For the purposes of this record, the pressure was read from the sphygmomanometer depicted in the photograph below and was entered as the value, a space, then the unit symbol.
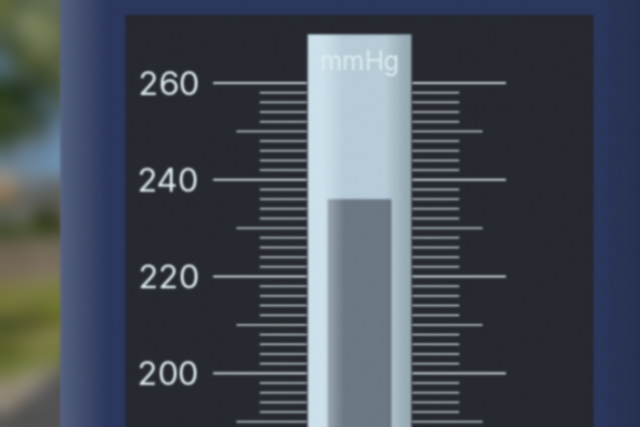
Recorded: 236 mmHg
